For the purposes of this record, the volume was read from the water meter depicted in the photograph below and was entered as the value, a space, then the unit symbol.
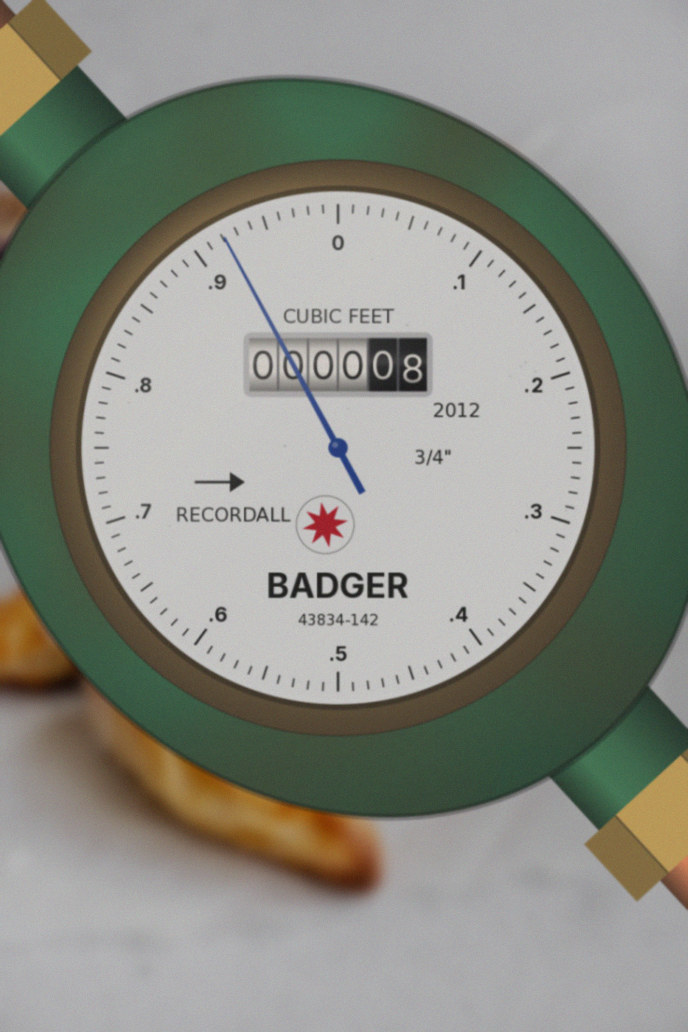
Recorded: 7.92 ft³
